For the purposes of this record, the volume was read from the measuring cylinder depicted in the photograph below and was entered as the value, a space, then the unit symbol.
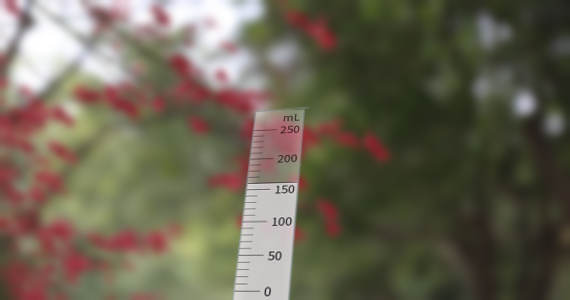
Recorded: 160 mL
